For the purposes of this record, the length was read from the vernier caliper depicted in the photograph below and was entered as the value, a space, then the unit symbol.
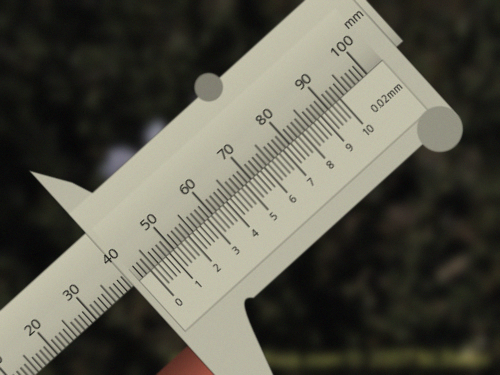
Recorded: 44.0 mm
